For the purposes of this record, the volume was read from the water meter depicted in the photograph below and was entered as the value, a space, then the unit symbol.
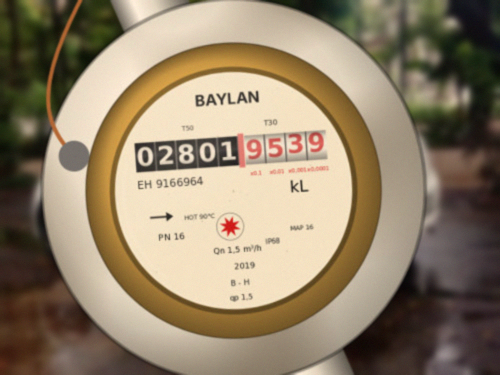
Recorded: 2801.9539 kL
